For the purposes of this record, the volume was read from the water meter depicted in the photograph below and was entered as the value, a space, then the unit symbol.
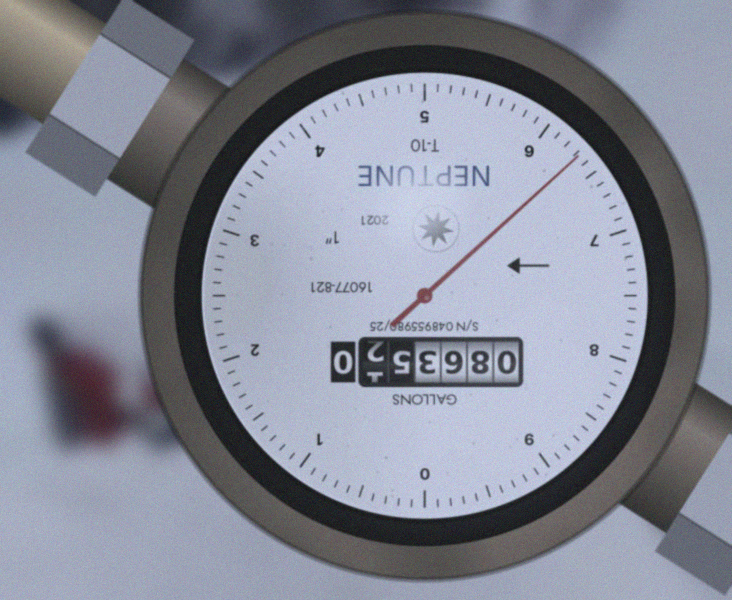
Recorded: 863516.3 gal
